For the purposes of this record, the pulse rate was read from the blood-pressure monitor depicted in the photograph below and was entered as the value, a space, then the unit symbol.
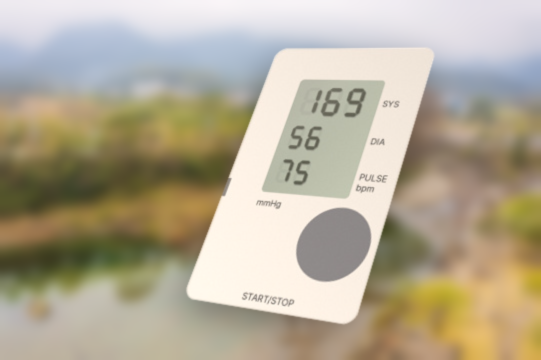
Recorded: 75 bpm
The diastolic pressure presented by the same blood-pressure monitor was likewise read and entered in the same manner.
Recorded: 56 mmHg
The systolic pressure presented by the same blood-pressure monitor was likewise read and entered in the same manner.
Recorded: 169 mmHg
